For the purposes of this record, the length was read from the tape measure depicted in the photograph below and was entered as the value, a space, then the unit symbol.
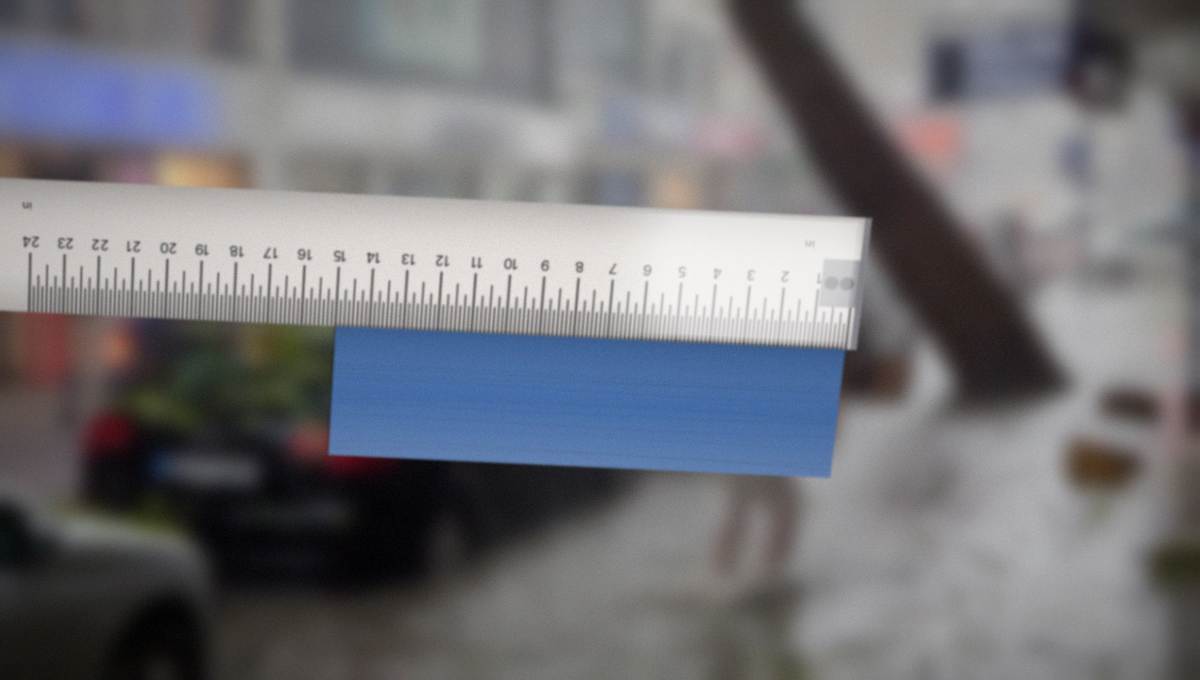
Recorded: 15 in
